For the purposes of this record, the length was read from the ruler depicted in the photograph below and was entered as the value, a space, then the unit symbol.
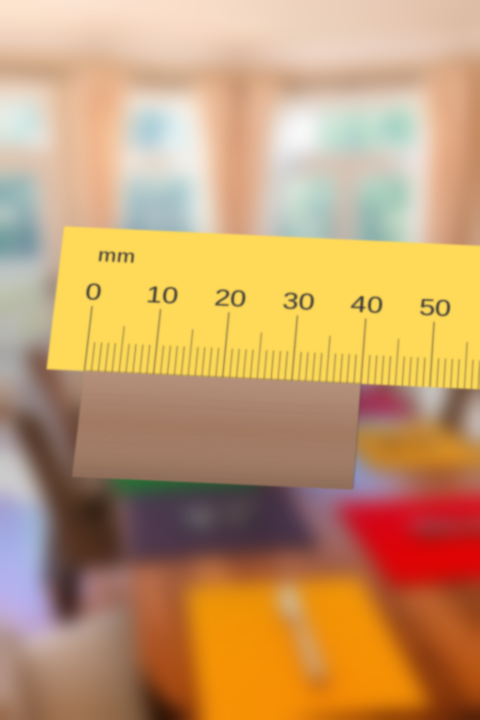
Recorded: 40 mm
